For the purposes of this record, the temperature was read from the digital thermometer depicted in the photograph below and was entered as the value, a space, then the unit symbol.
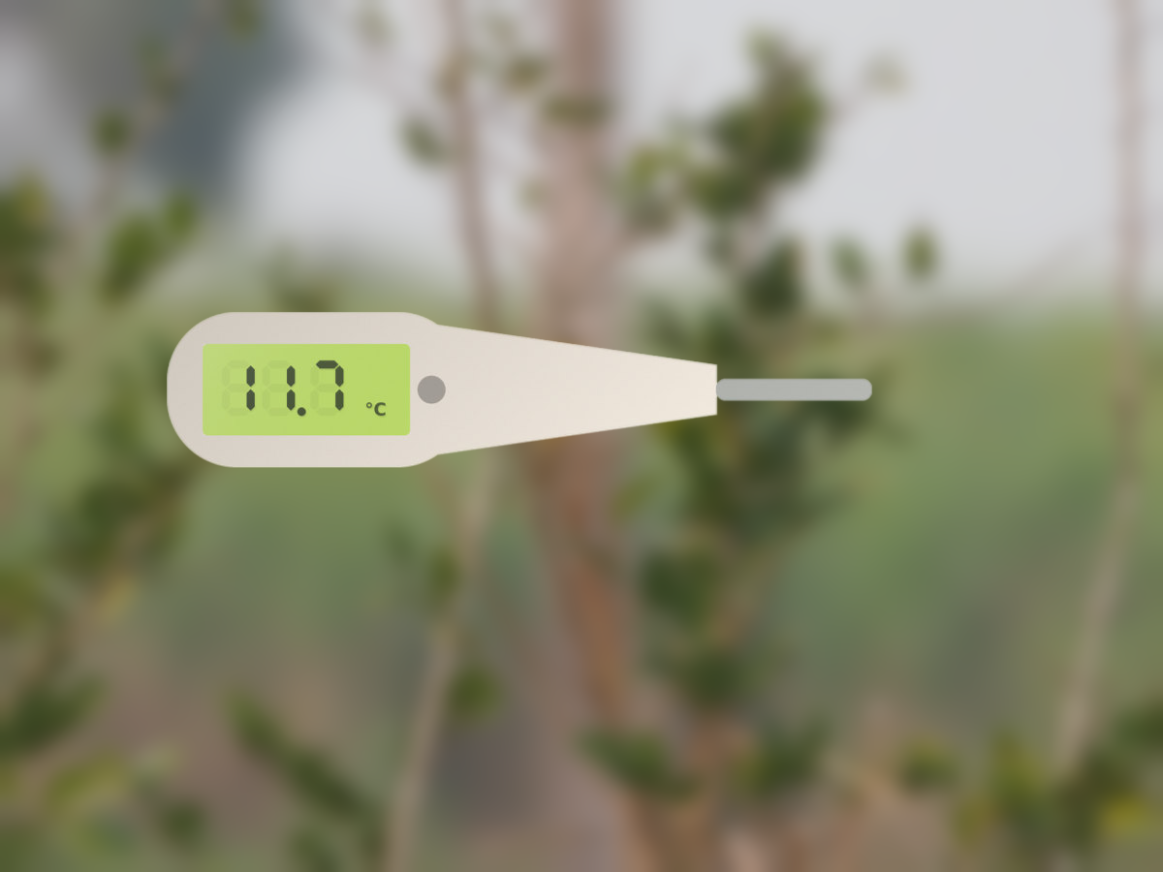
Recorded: 11.7 °C
